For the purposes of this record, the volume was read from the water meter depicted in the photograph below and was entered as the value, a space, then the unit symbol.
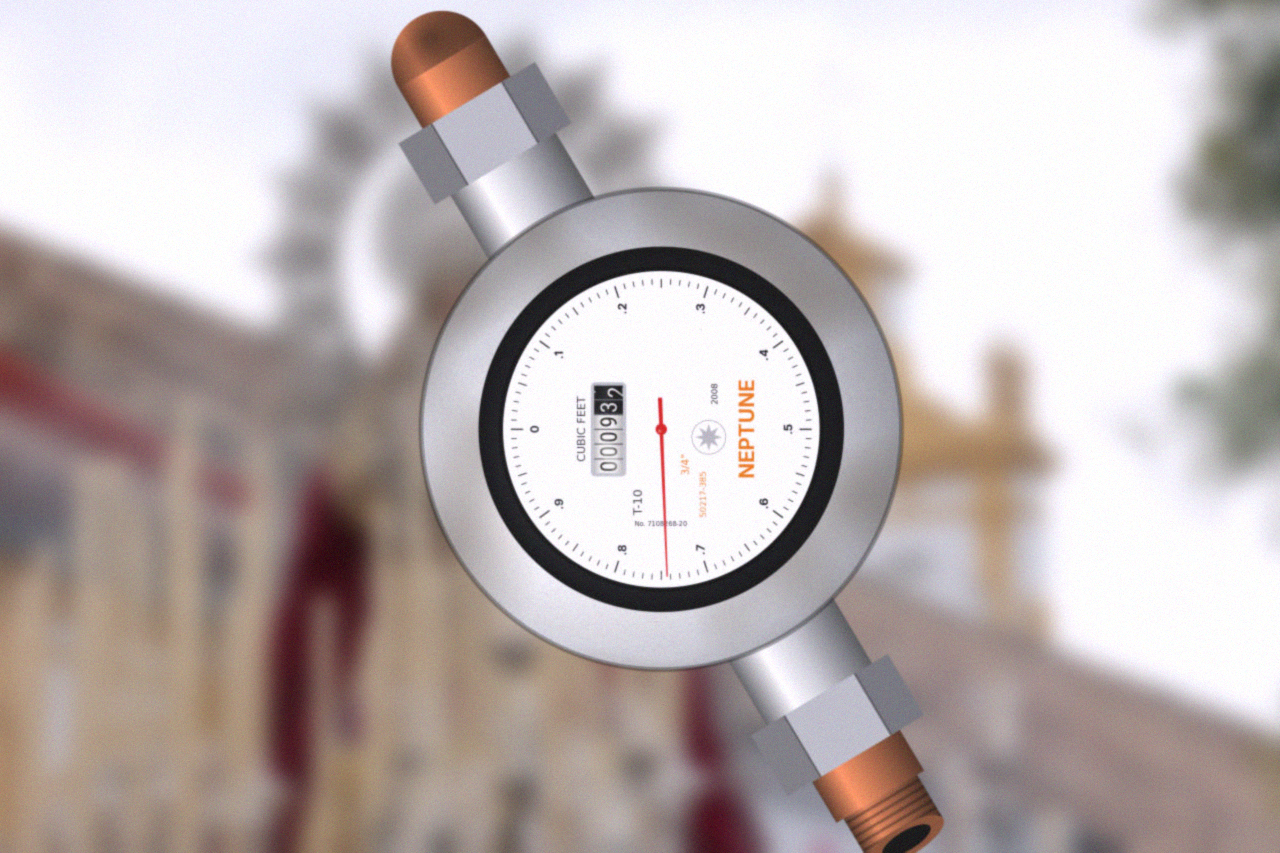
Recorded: 931.74 ft³
